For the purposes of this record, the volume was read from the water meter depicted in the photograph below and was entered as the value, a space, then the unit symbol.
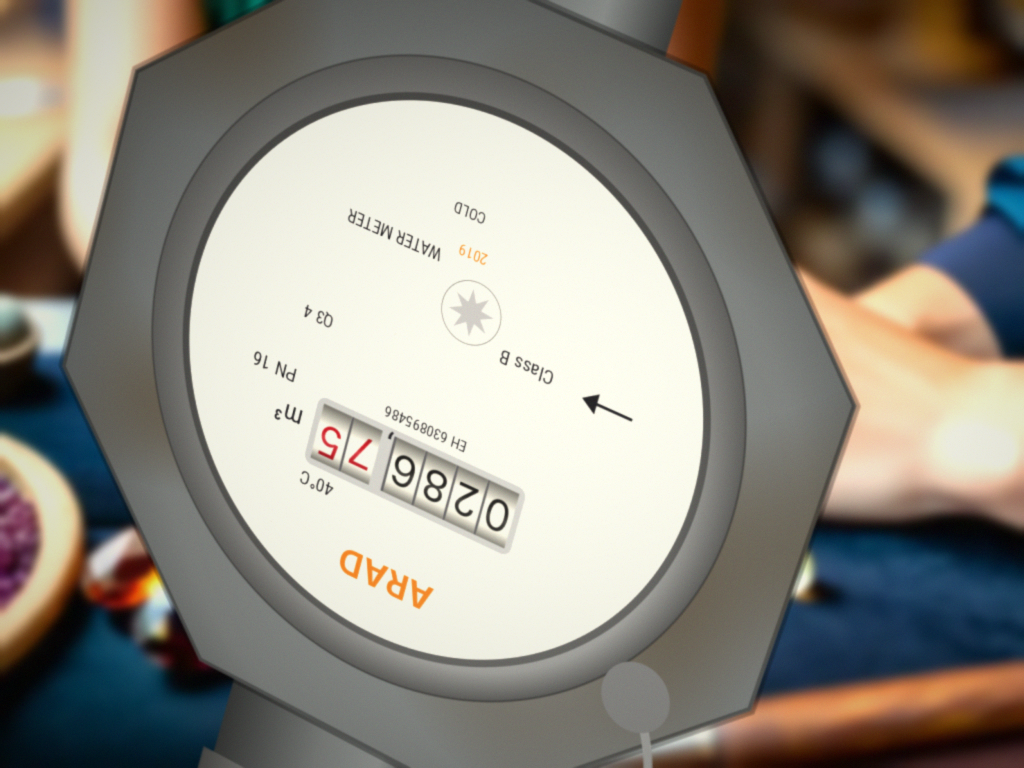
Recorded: 286.75 m³
